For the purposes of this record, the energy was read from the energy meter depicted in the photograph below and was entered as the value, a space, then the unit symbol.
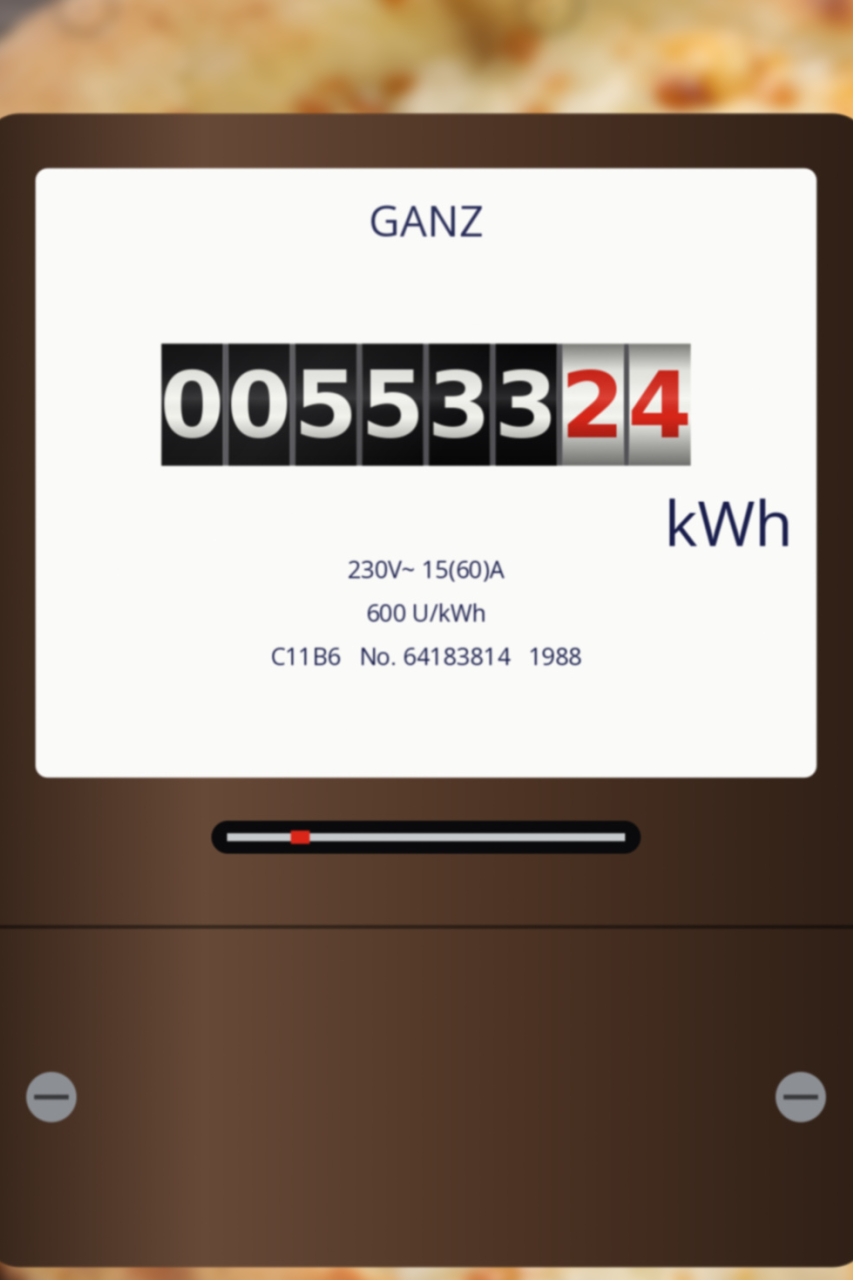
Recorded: 5533.24 kWh
